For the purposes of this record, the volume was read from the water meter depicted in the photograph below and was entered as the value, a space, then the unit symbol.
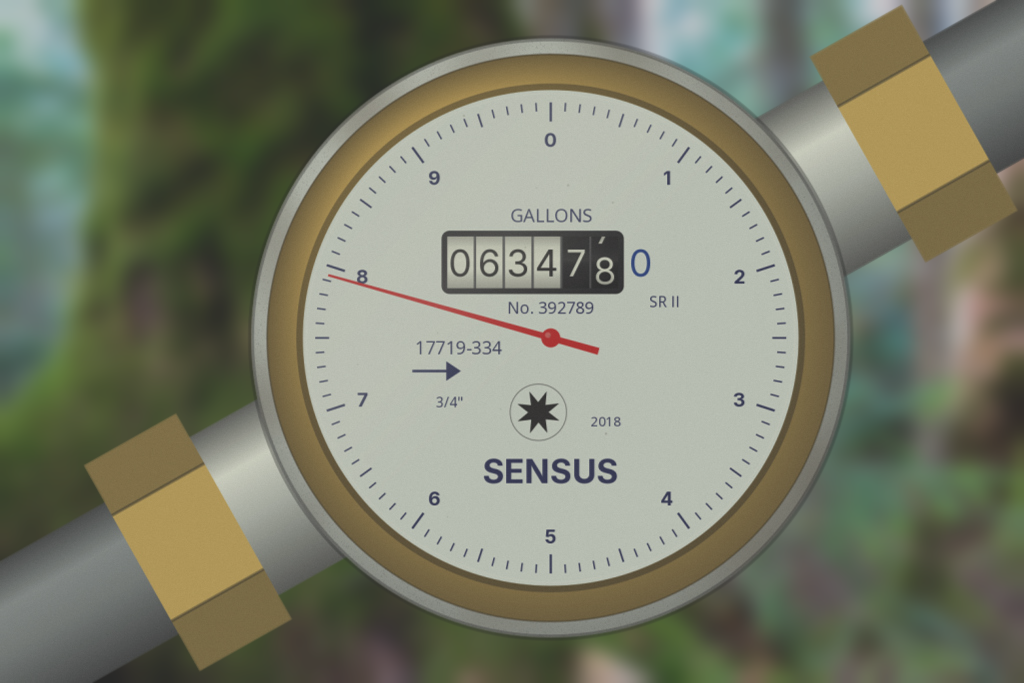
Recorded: 634777.9 gal
